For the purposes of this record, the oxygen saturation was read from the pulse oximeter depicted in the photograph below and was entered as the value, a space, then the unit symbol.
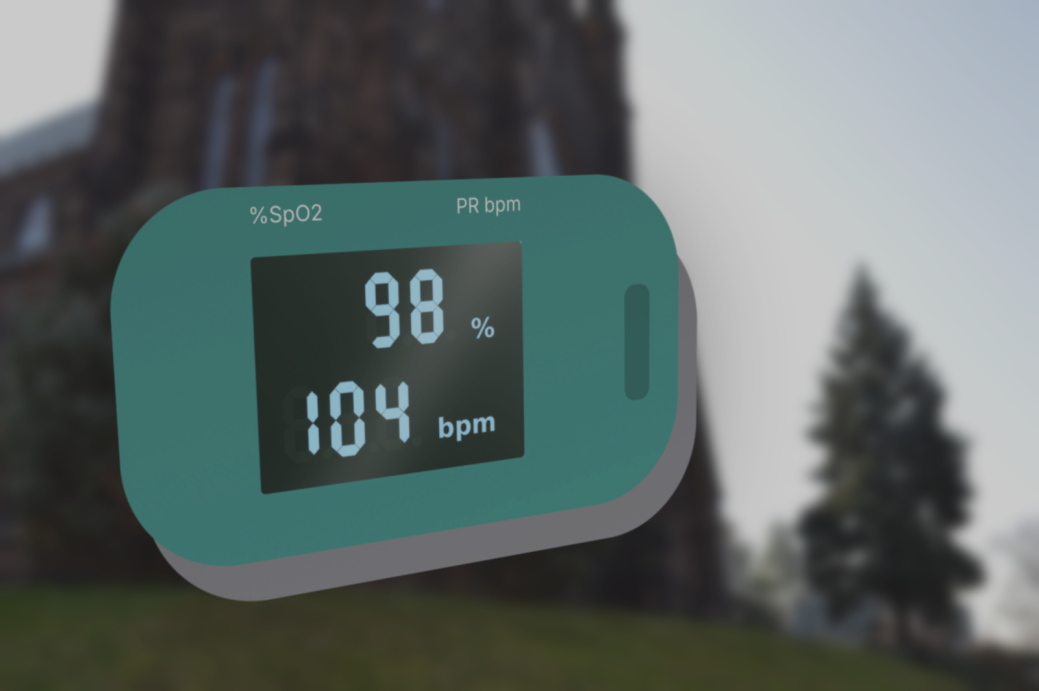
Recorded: 98 %
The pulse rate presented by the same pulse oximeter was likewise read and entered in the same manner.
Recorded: 104 bpm
